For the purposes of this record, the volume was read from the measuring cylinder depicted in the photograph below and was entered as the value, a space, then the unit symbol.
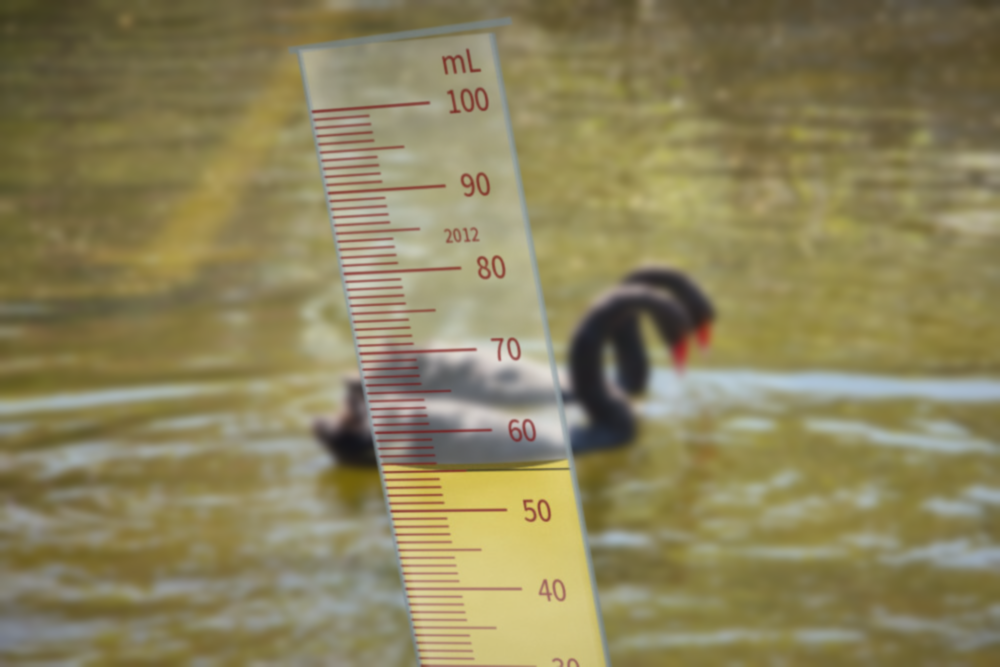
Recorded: 55 mL
